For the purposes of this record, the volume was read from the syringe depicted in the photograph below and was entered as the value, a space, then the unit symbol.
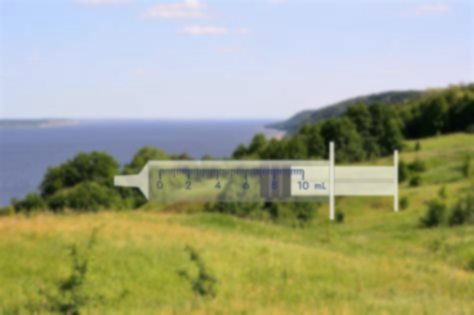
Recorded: 7 mL
